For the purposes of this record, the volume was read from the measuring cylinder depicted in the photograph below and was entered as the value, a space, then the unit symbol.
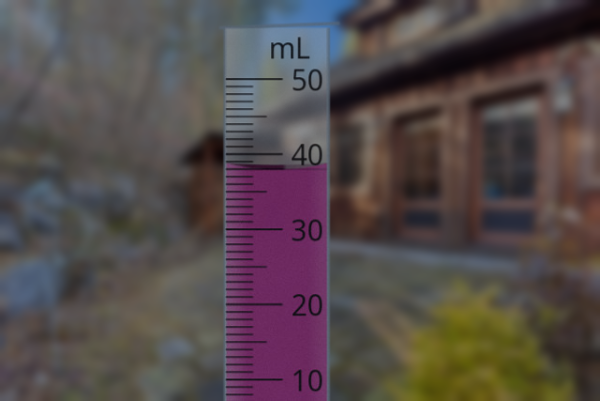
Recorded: 38 mL
